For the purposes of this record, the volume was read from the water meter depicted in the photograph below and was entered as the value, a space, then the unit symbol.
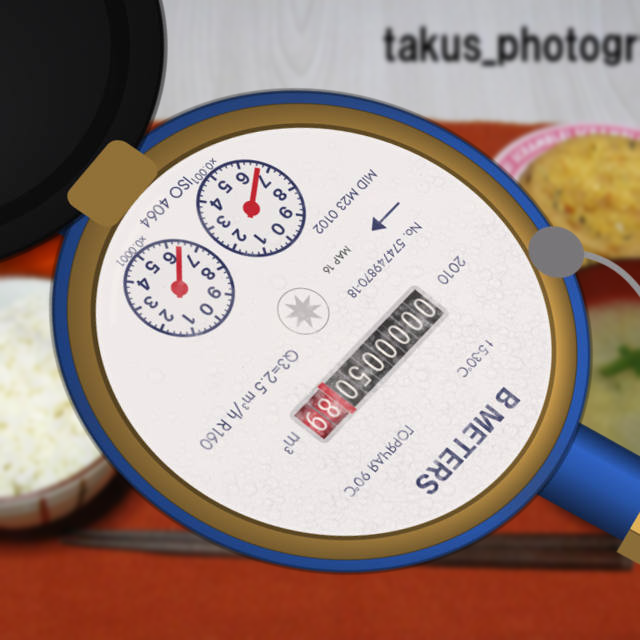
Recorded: 50.8966 m³
